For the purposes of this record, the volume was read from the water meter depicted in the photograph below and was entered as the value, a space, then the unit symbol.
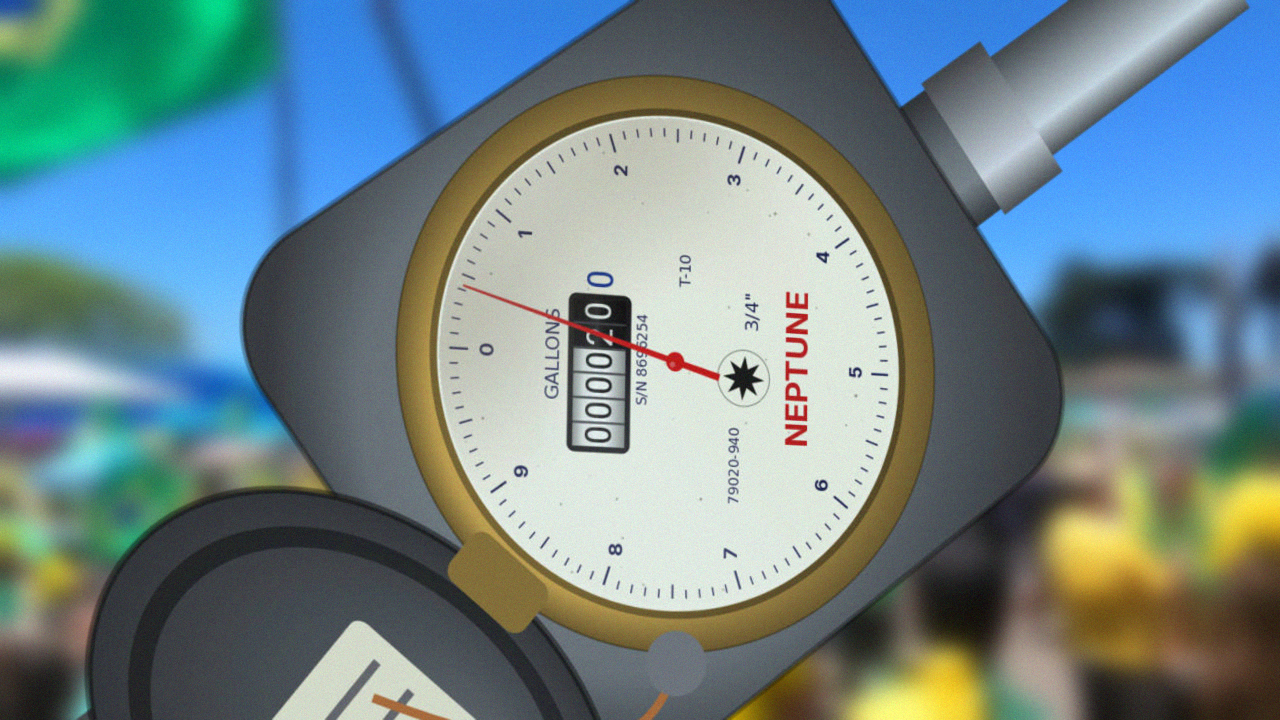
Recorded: 200.4 gal
